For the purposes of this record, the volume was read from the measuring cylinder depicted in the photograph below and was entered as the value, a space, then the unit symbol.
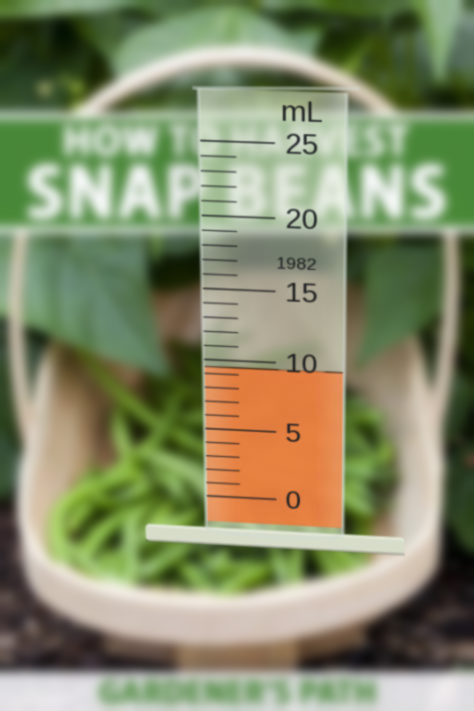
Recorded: 9.5 mL
